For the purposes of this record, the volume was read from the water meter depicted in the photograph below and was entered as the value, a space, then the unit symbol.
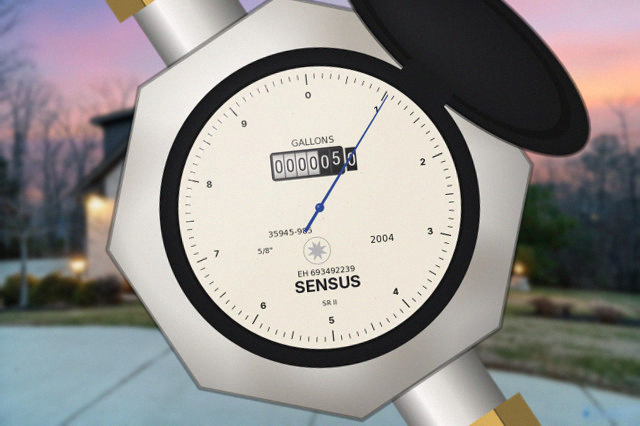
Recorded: 51.0 gal
